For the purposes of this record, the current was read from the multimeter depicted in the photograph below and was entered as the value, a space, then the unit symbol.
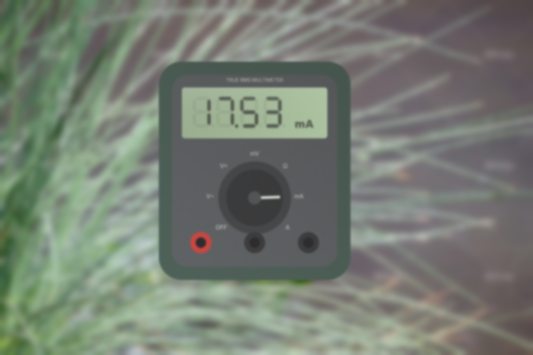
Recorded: 17.53 mA
